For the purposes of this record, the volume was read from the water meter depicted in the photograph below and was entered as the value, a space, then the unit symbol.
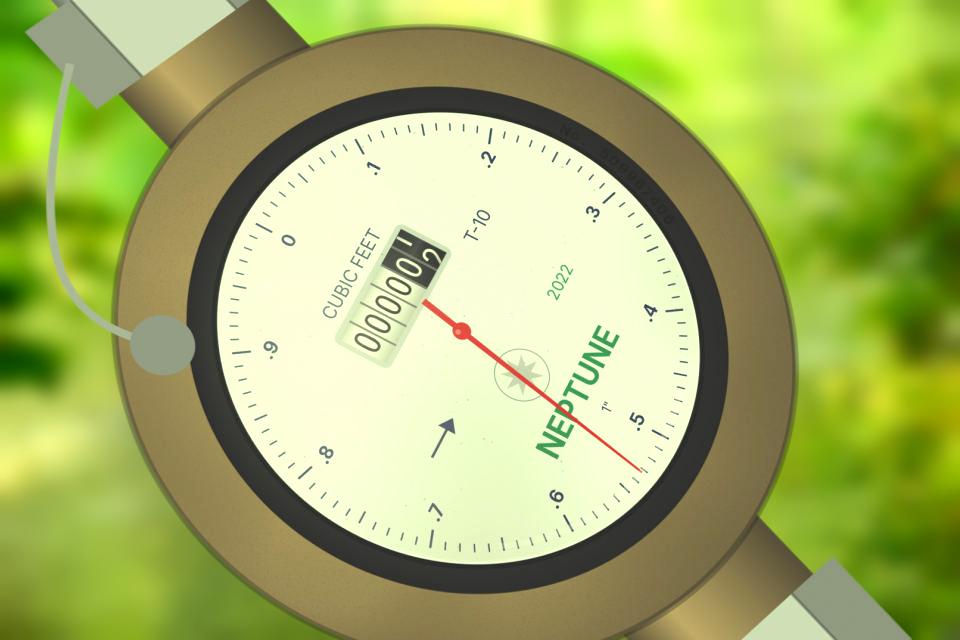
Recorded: 1.53 ft³
